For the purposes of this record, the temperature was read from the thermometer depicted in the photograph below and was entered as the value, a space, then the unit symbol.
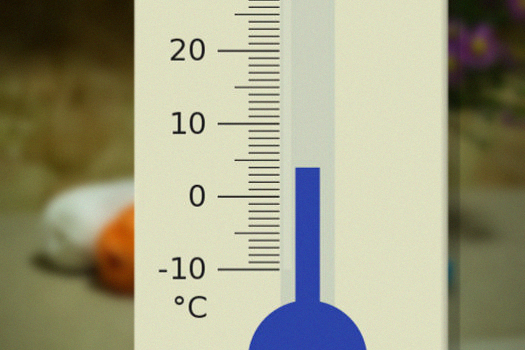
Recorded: 4 °C
